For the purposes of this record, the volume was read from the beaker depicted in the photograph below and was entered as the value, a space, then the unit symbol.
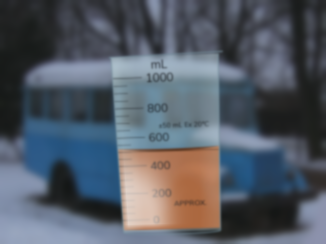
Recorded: 500 mL
